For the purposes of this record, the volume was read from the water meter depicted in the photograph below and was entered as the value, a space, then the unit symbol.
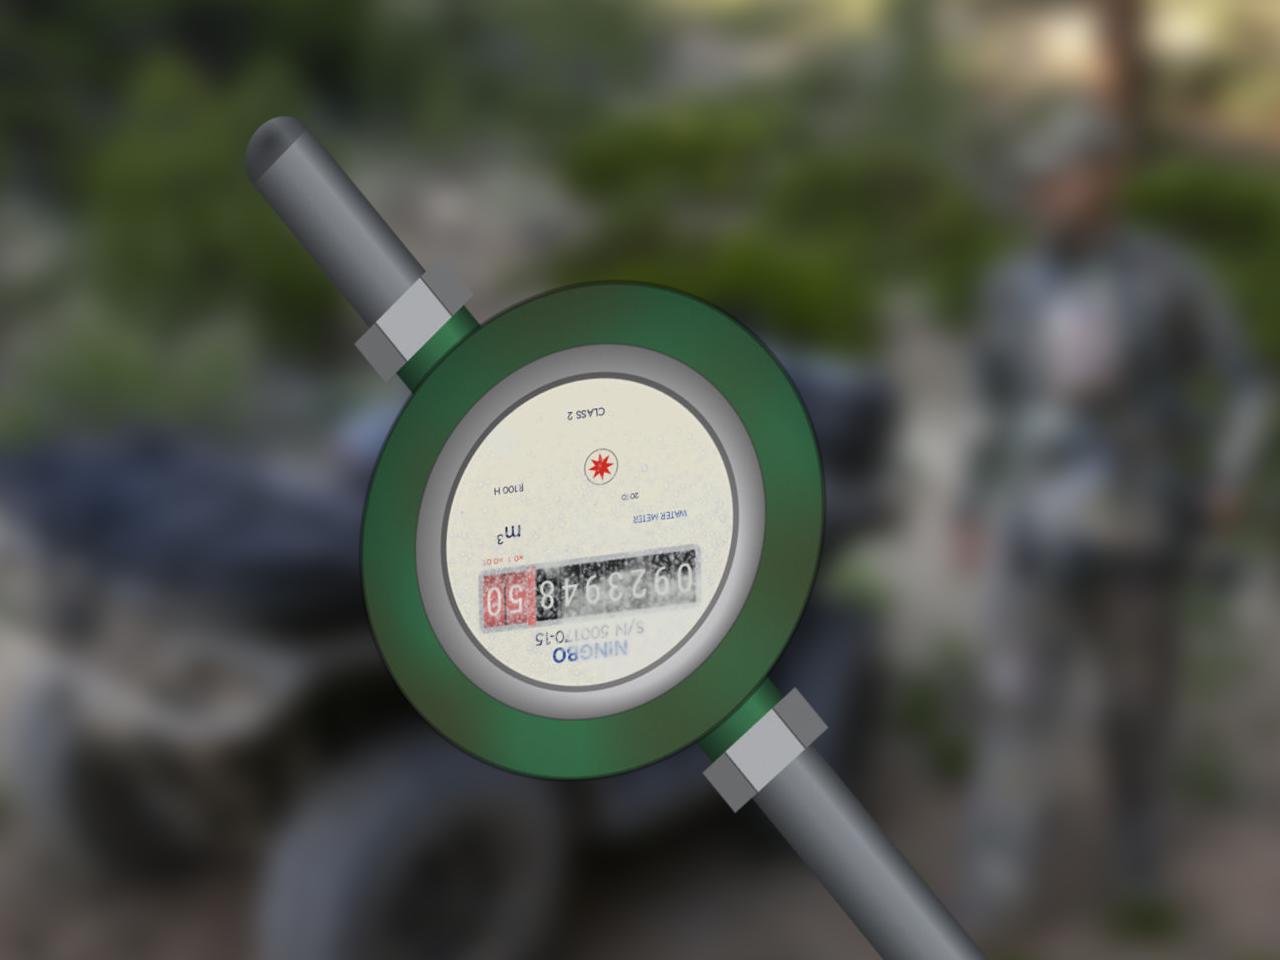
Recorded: 923948.50 m³
